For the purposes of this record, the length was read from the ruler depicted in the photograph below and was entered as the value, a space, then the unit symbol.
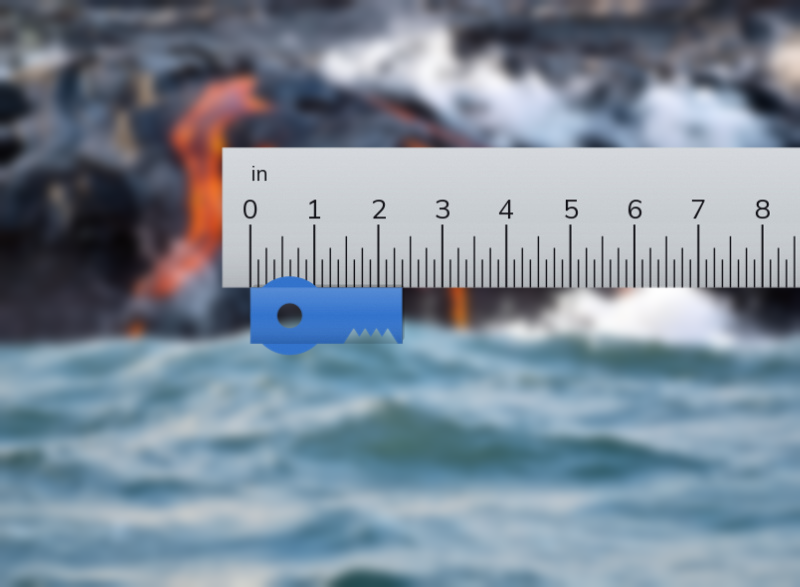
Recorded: 2.375 in
